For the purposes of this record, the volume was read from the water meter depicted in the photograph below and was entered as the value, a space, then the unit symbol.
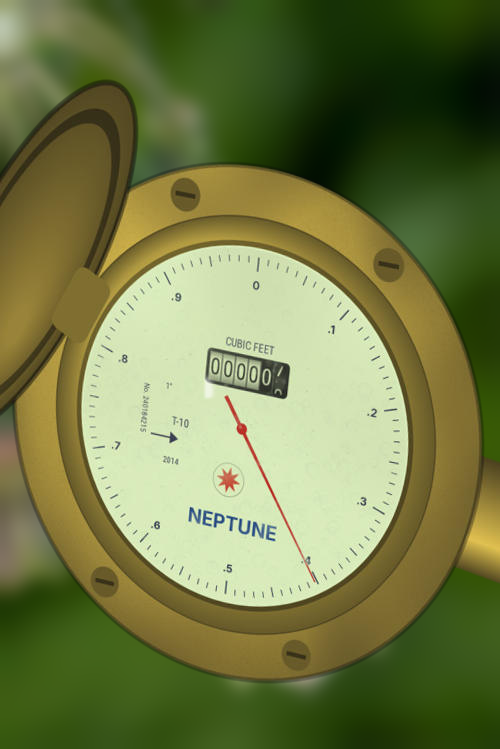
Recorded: 7.40 ft³
